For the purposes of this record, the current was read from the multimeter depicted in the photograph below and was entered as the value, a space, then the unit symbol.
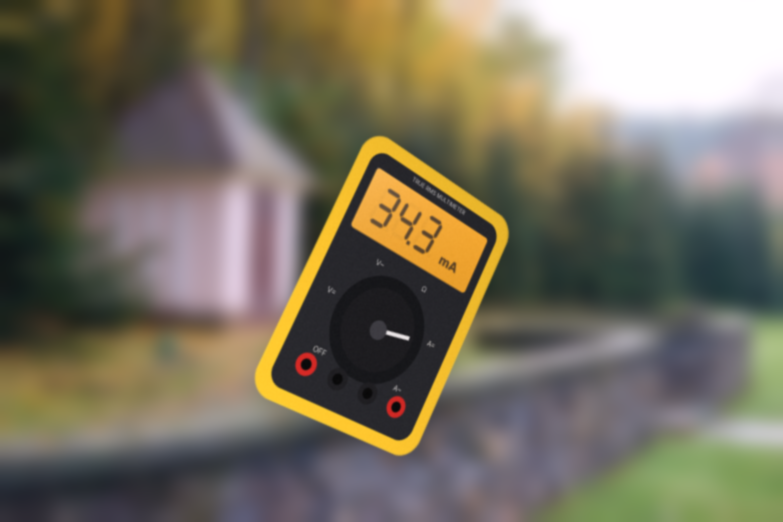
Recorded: 34.3 mA
